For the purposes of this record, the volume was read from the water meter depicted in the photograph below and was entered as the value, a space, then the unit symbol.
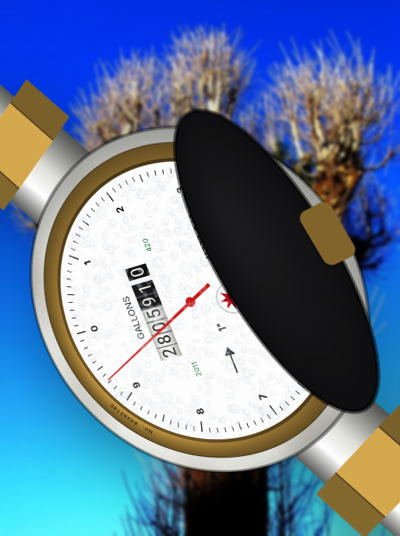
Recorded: 2805909.3 gal
